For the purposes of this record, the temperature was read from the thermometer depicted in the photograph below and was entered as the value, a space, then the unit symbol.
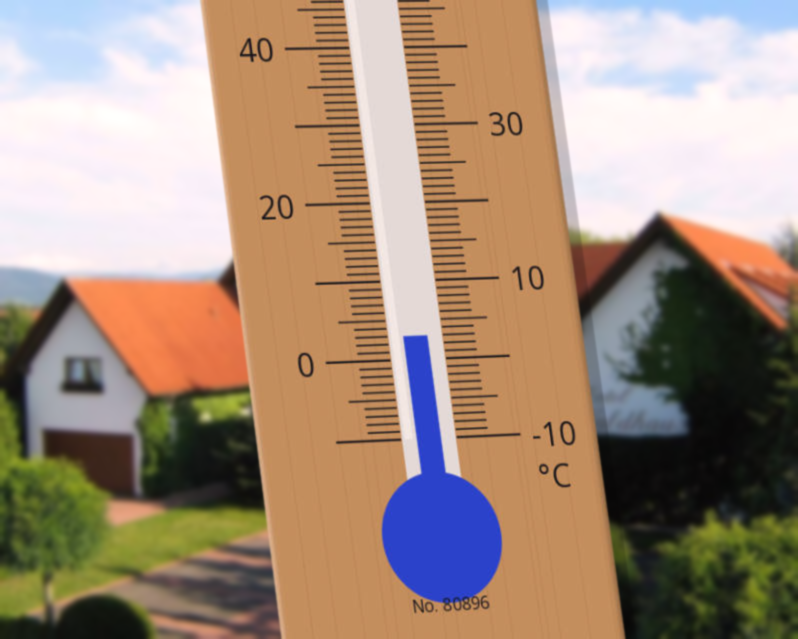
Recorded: 3 °C
